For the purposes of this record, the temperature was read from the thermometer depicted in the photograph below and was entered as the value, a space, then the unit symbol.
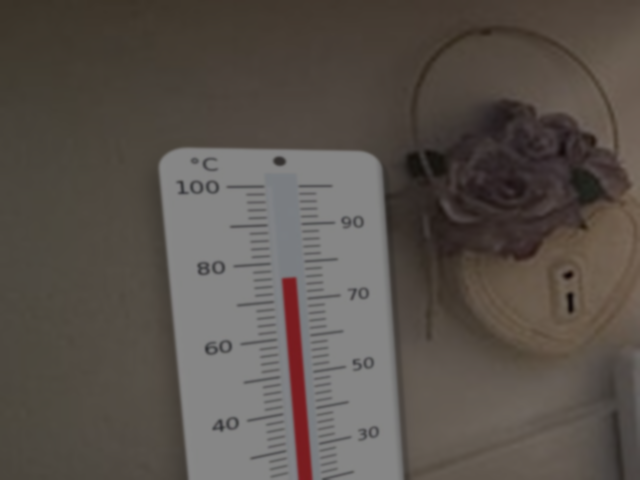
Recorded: 76 °C
